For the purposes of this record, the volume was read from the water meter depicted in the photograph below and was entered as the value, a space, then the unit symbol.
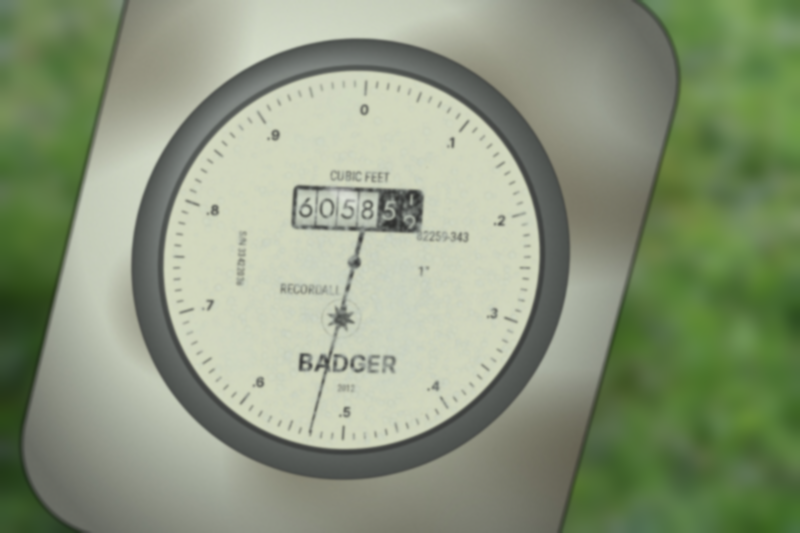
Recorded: 605851.53 ft³
